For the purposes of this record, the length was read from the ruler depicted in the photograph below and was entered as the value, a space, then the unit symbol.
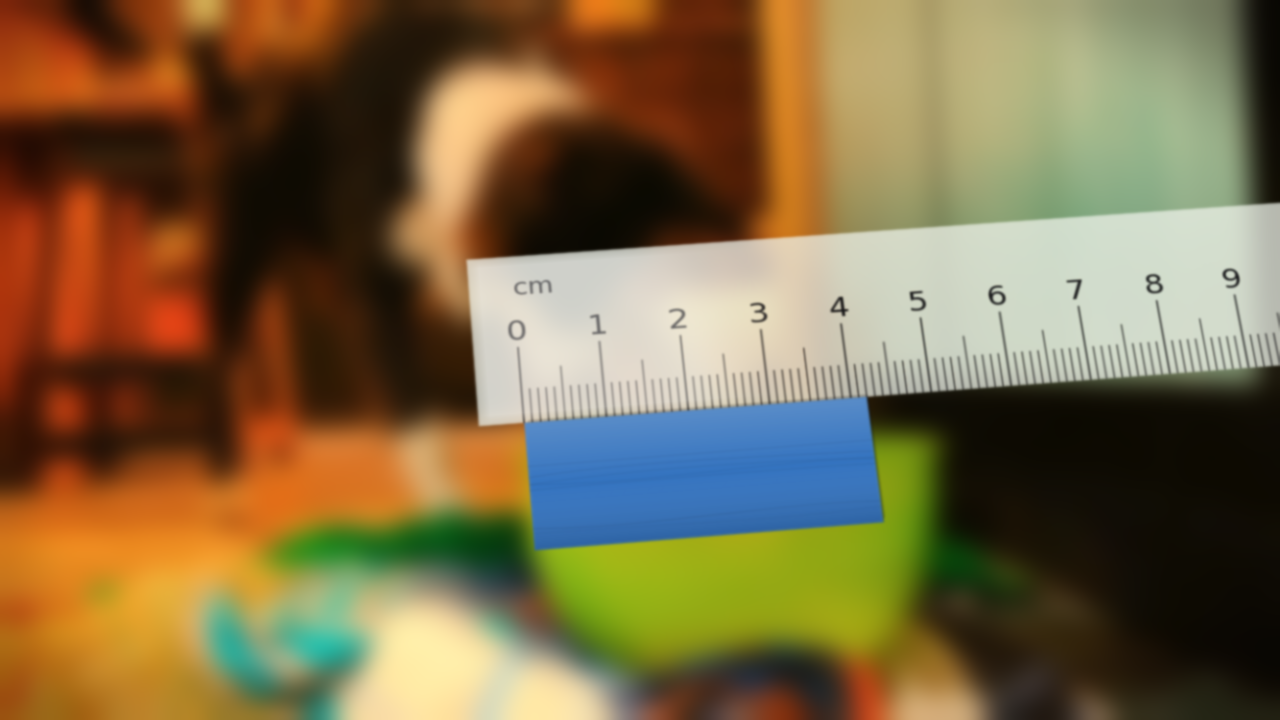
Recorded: 4.2 cm
